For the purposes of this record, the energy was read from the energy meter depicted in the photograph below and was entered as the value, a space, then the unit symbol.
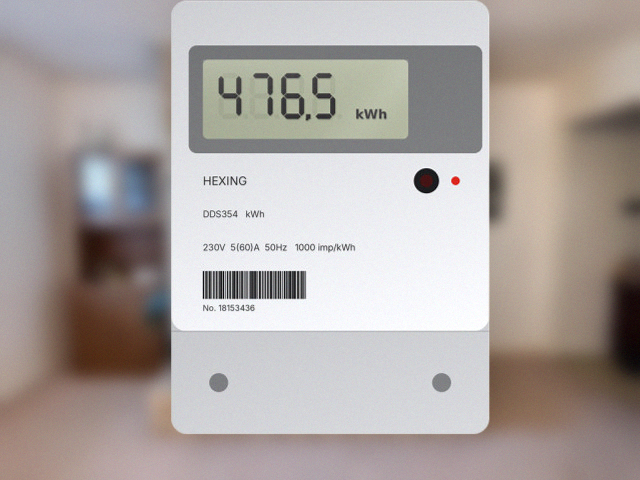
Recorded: 476.5 kWh
